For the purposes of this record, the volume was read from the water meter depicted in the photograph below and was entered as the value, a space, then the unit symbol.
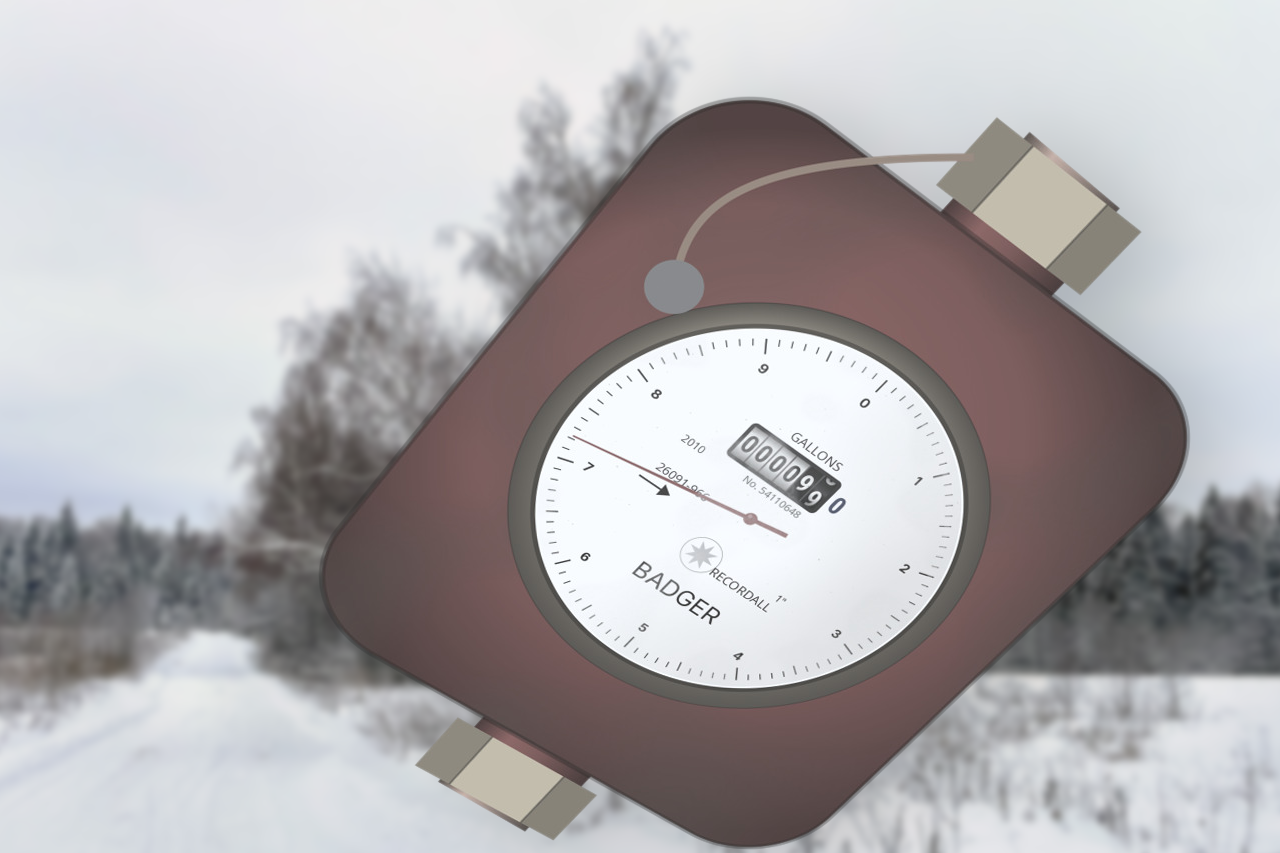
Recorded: 987.2 gal
